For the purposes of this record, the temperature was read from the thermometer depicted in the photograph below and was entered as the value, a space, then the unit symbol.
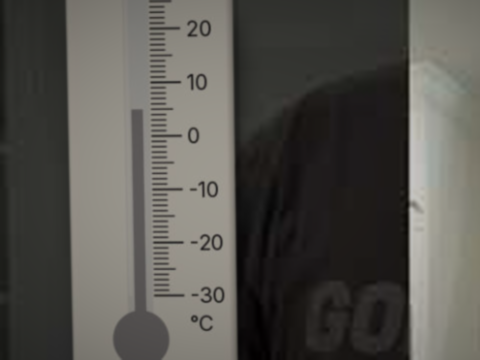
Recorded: 5 °C
